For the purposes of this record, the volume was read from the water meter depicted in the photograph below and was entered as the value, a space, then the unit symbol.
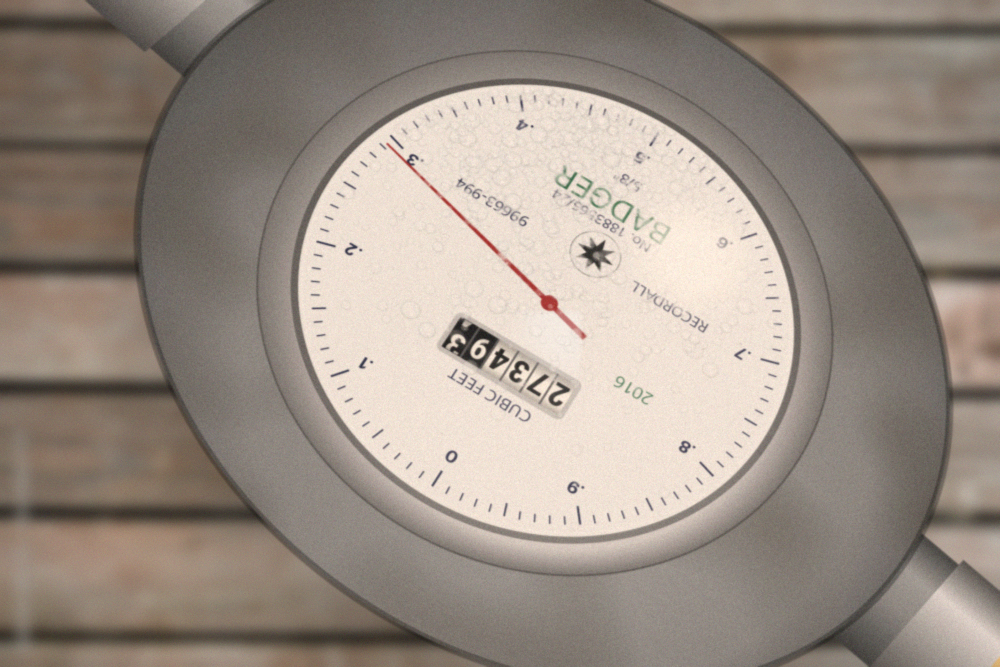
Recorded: 273493.29 ft³
